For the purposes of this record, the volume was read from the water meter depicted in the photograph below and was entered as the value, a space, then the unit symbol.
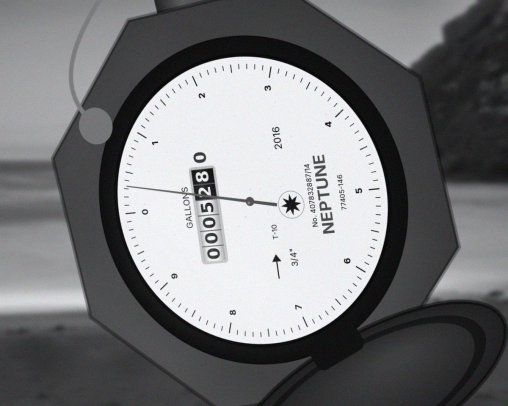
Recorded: 5280.3 gal
